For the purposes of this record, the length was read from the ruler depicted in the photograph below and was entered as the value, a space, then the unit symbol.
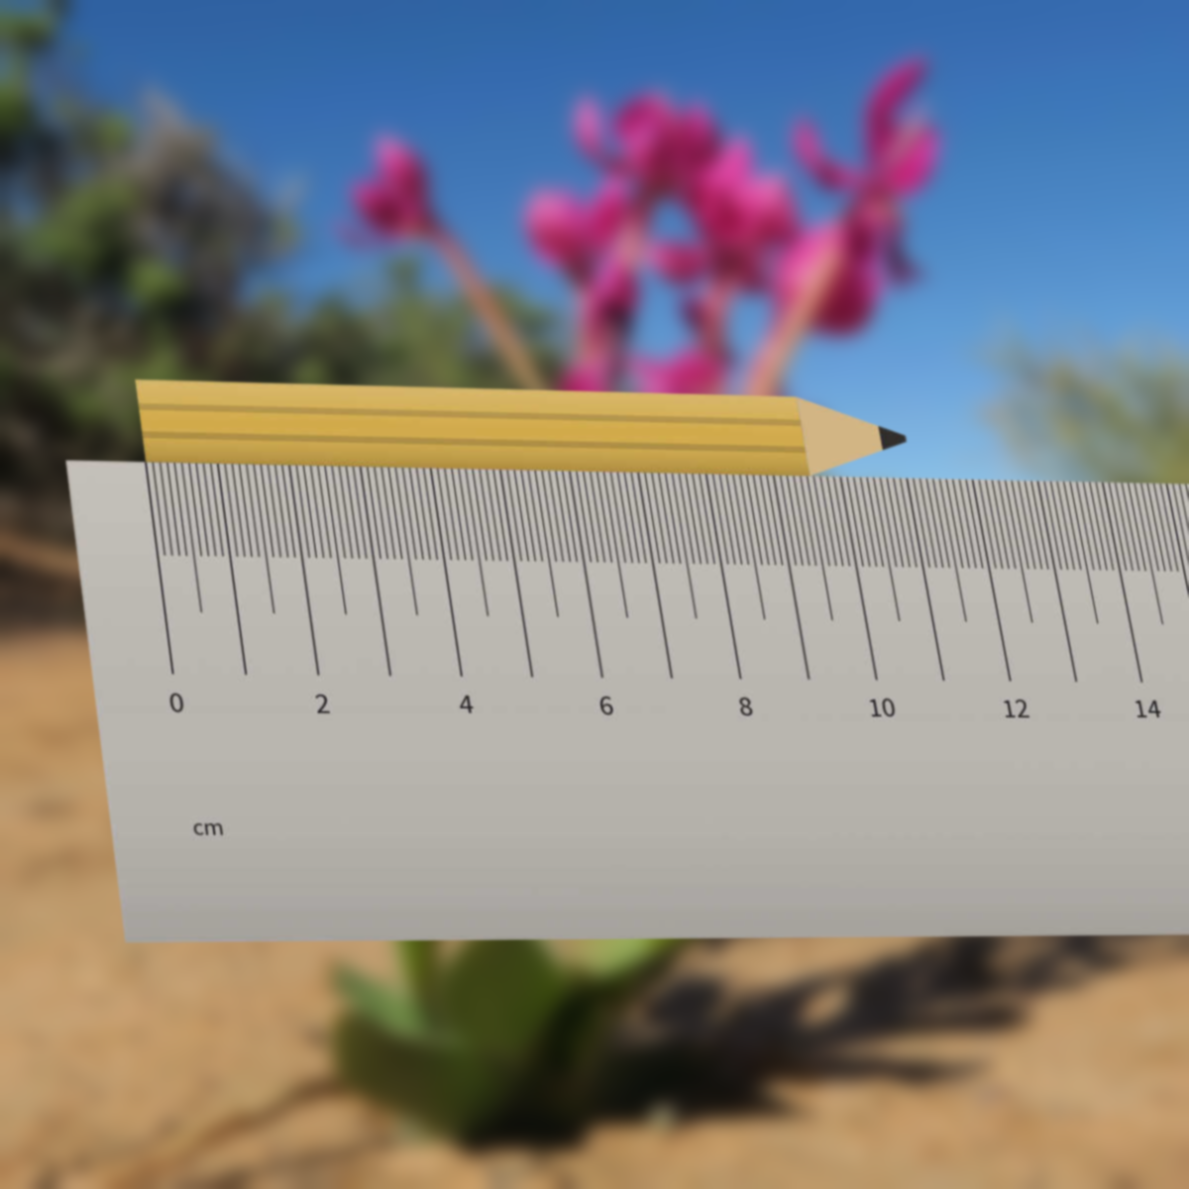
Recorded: 11.1 cm
